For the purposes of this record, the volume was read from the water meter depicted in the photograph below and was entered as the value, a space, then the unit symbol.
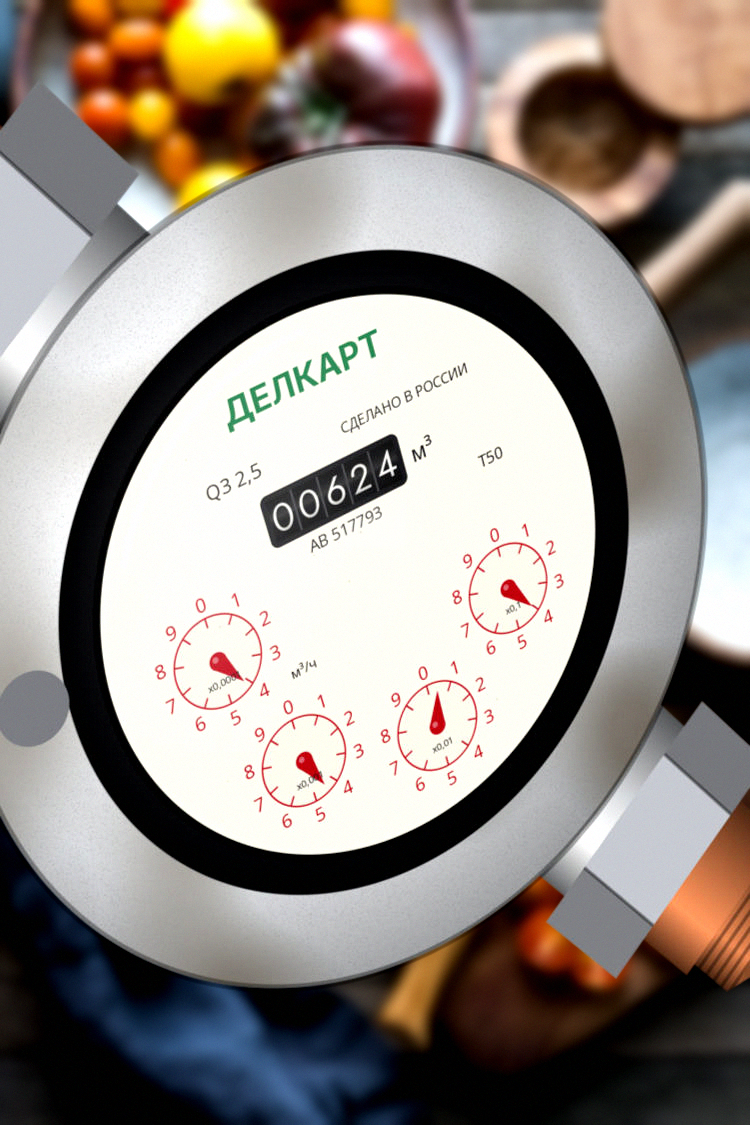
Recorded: 624.4044 m³
